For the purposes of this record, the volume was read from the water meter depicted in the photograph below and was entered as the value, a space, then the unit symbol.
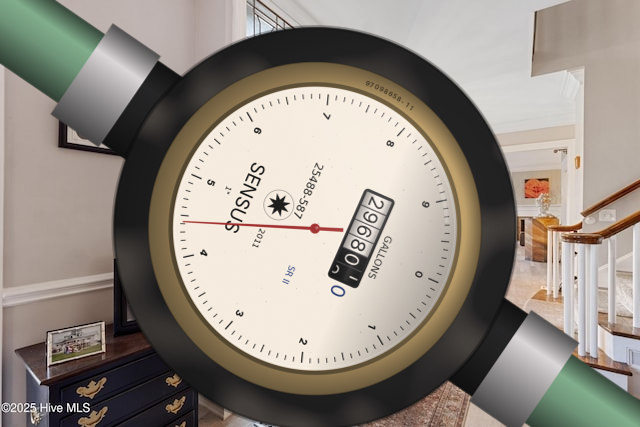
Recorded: 2968014.4 gal
